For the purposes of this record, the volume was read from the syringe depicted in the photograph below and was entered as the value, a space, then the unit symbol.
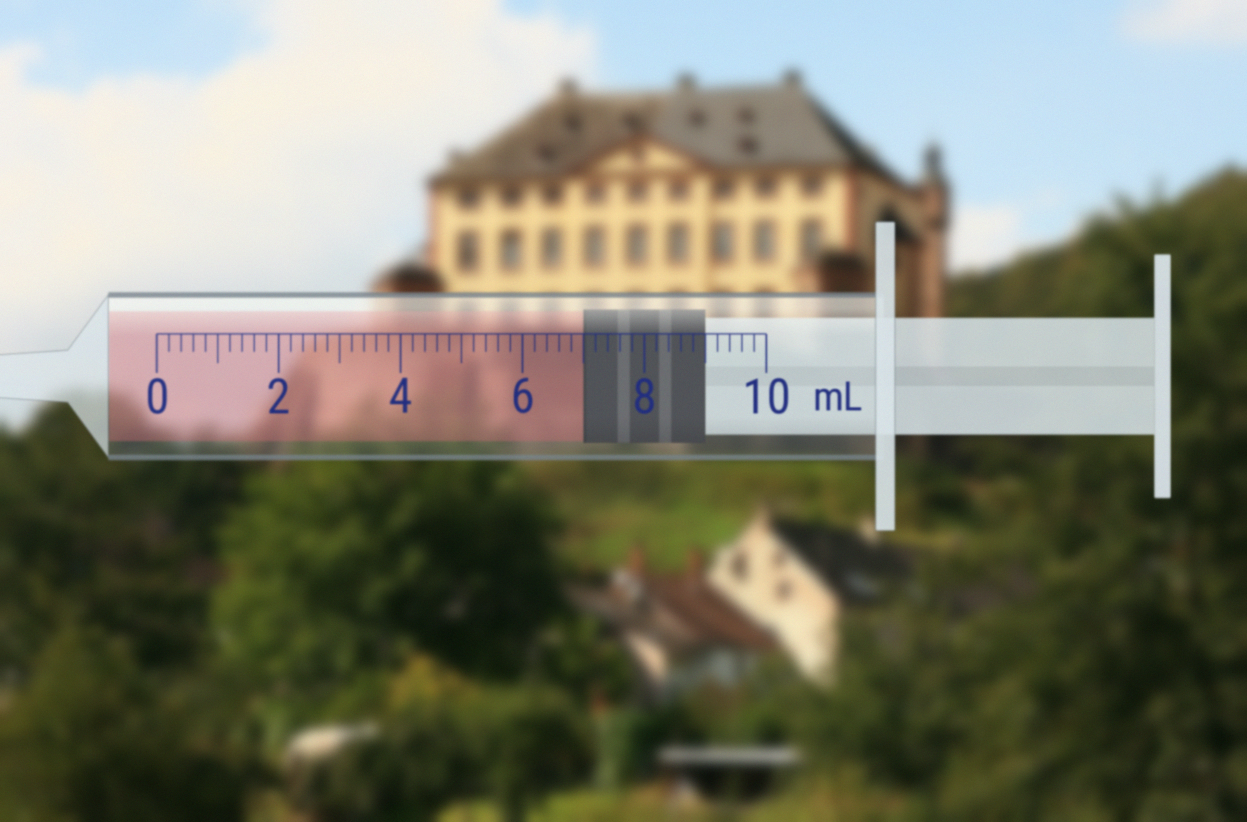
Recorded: 7 mL
